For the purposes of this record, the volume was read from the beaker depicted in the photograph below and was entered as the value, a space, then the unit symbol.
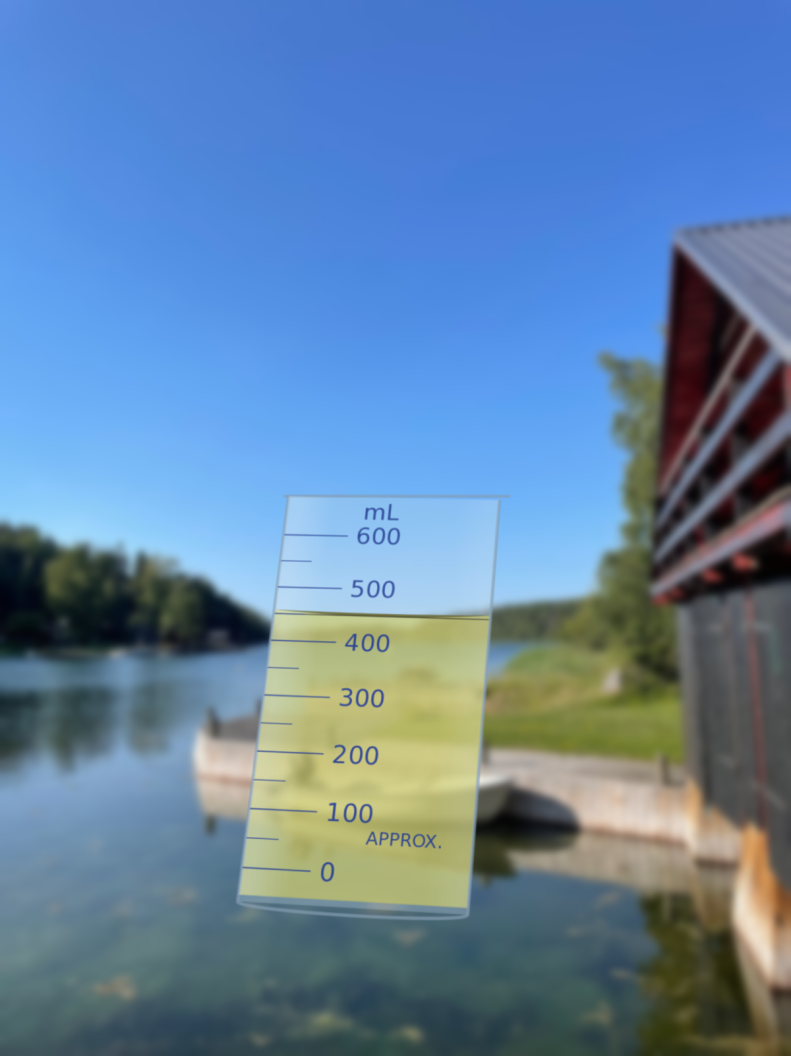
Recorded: 450 mL
